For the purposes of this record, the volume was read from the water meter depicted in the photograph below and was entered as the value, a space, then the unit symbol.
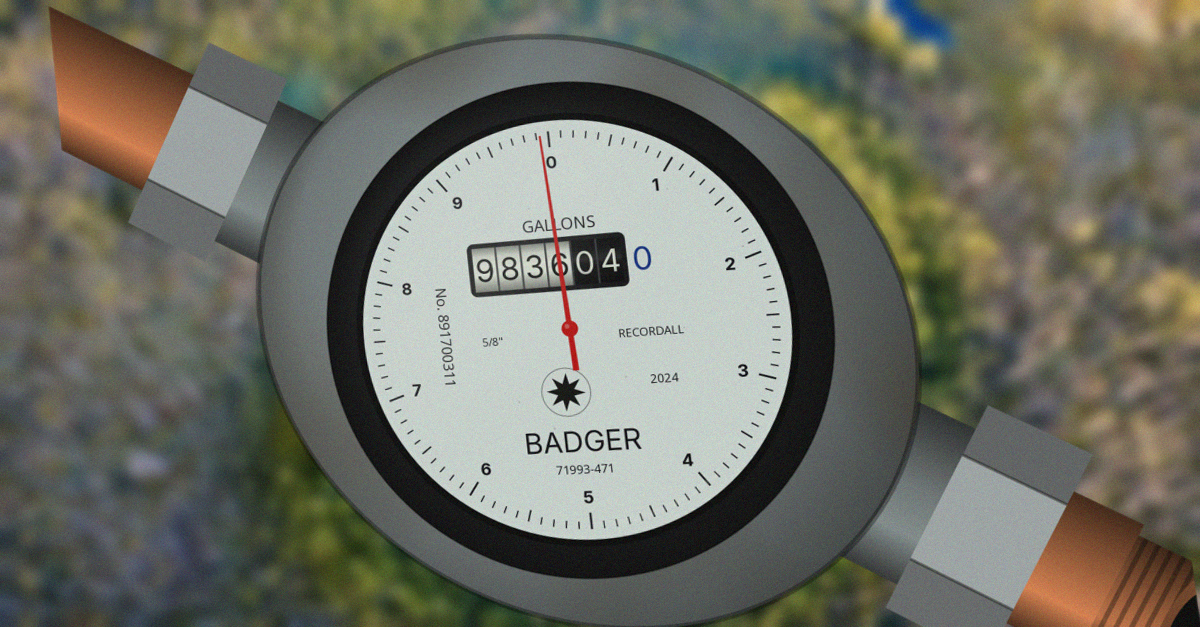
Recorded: 9836039.9 gal
